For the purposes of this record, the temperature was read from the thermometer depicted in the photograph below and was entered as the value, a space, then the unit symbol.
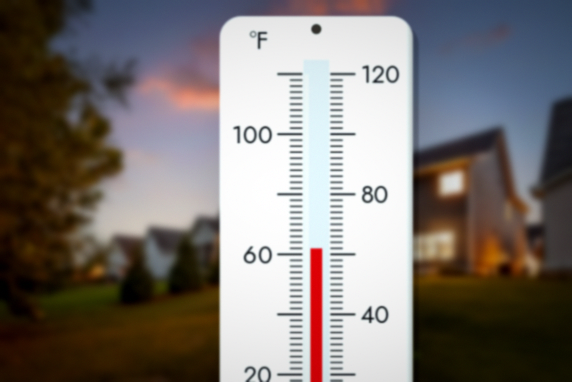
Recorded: 62 °F
